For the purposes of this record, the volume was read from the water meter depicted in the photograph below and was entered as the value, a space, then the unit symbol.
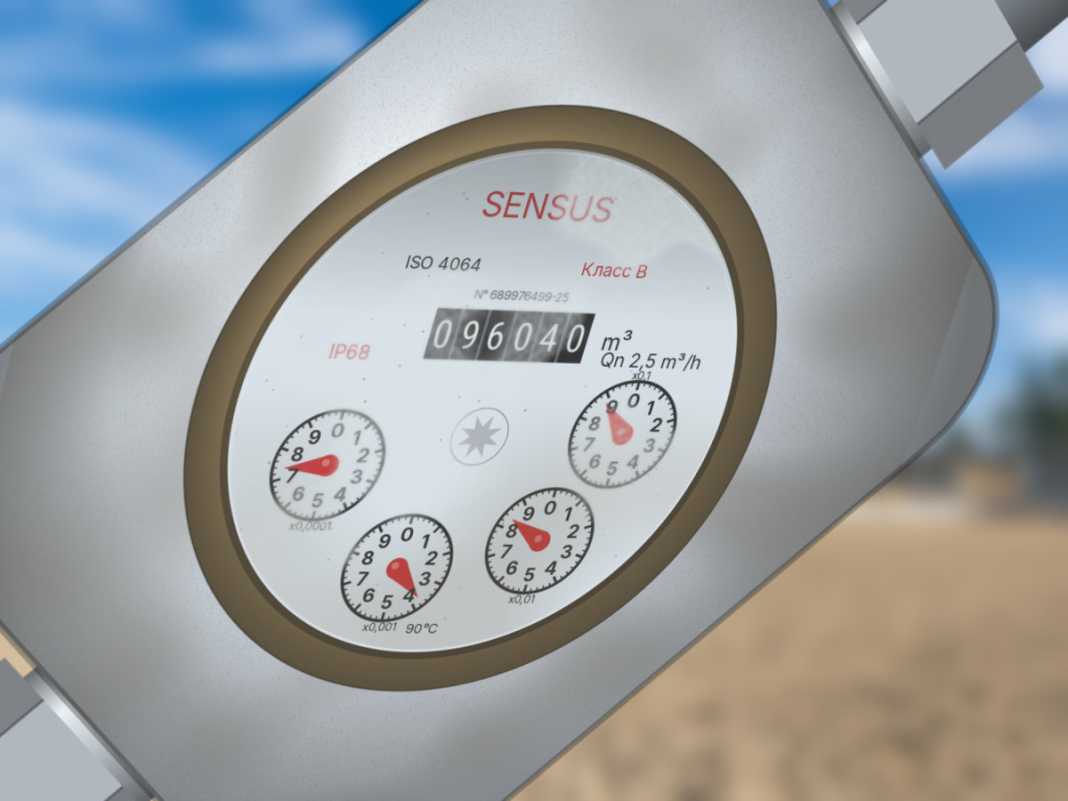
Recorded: 96040.8837 m³
